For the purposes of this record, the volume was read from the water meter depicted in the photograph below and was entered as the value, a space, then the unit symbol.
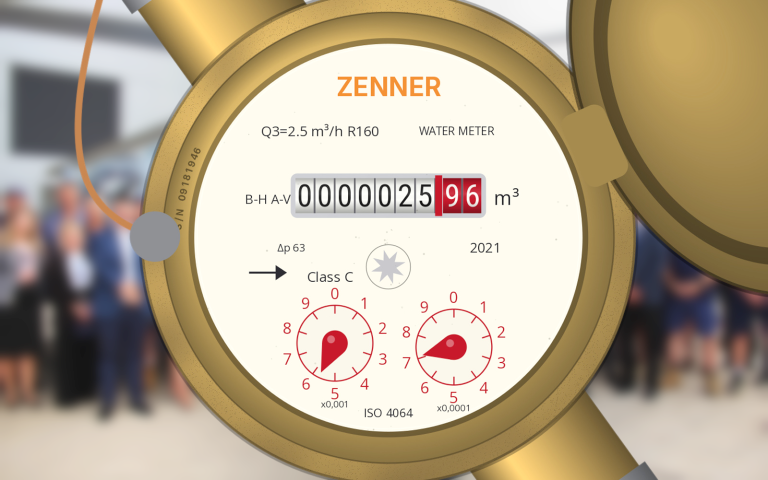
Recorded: 25.9657 m³
